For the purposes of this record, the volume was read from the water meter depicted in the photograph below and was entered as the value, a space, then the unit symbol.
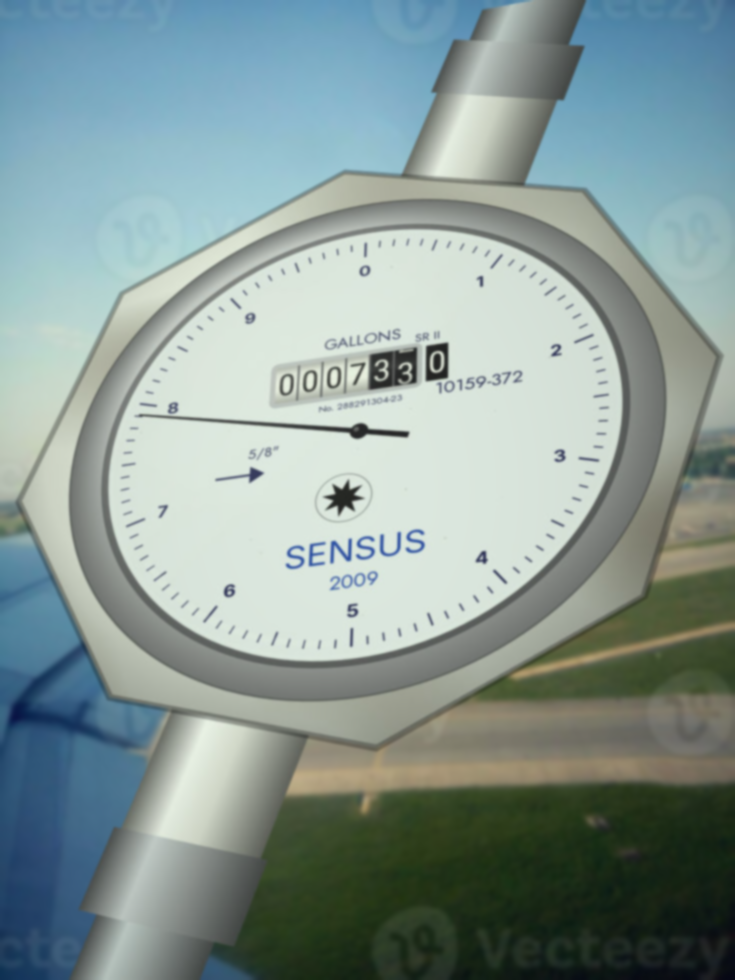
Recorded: 7327.9 gal
